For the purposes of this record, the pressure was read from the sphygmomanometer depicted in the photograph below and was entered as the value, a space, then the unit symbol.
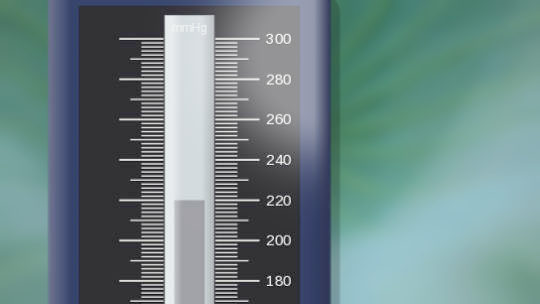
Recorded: 220 mmHg
